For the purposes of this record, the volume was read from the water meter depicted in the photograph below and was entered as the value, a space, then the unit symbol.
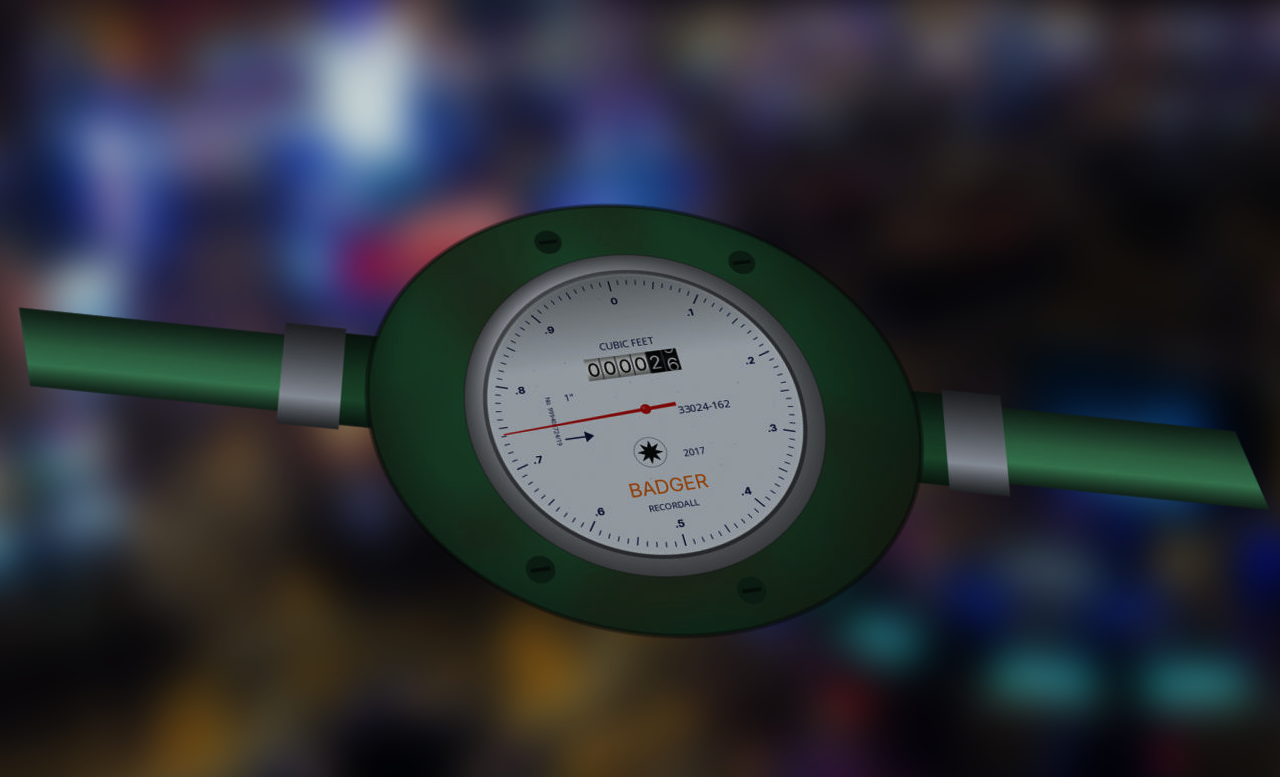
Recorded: 25.74 ft³
